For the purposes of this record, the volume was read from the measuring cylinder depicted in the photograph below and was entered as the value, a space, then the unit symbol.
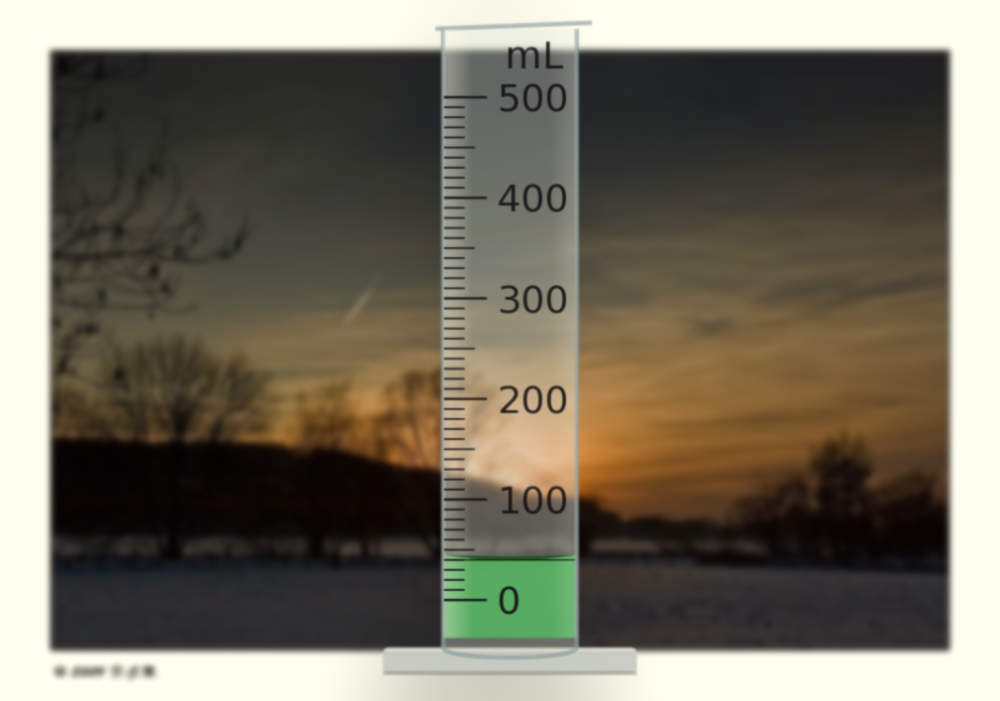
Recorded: 40 mL
